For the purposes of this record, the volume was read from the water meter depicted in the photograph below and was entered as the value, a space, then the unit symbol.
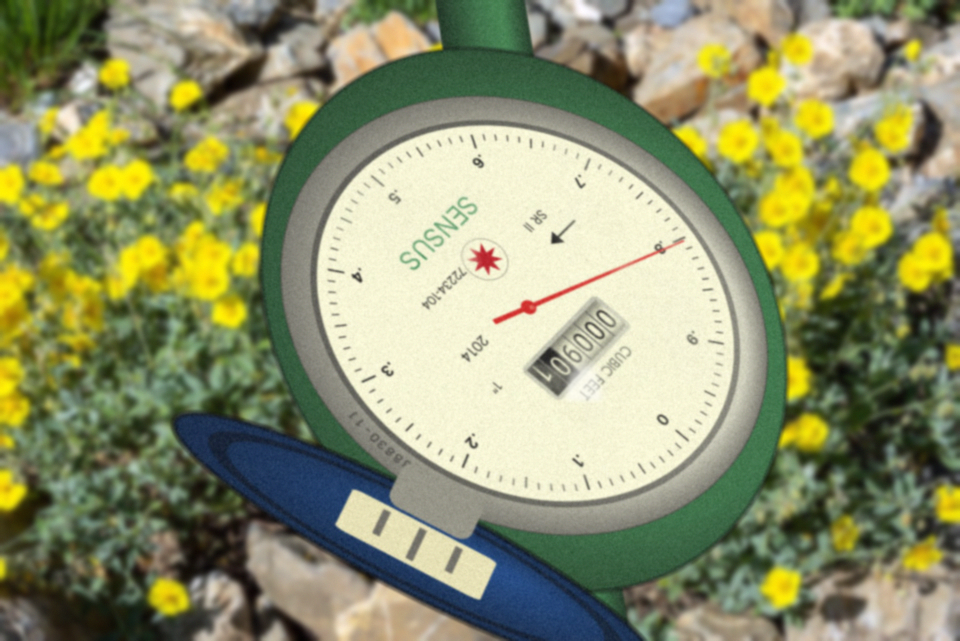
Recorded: 900.80 ft³
